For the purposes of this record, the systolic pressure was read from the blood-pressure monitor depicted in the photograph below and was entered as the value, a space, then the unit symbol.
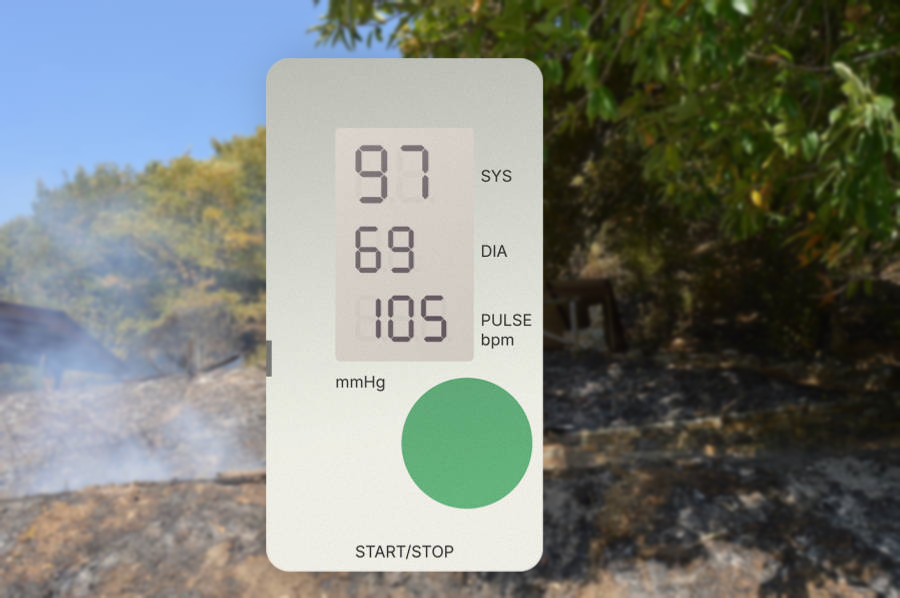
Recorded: 97 mmHg
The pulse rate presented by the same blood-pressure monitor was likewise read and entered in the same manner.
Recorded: 105 bpm
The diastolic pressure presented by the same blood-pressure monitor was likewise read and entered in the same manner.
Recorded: 69 mmHg
